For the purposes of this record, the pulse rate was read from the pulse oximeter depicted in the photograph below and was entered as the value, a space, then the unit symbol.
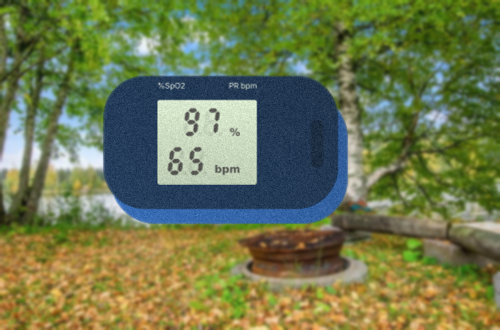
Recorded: 65 bpm
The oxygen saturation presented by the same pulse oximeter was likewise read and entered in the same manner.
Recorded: 97 %
